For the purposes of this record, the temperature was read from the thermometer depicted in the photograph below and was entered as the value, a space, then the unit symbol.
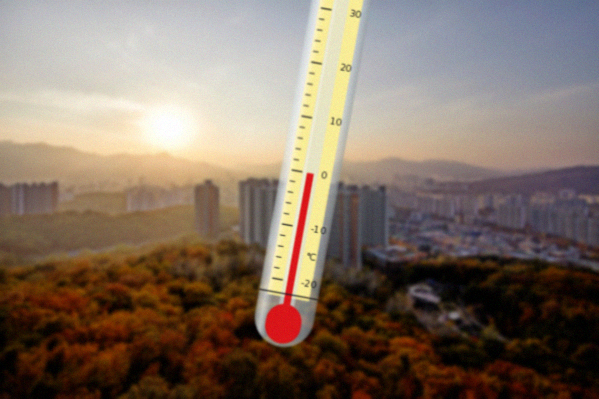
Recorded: 0 °C
